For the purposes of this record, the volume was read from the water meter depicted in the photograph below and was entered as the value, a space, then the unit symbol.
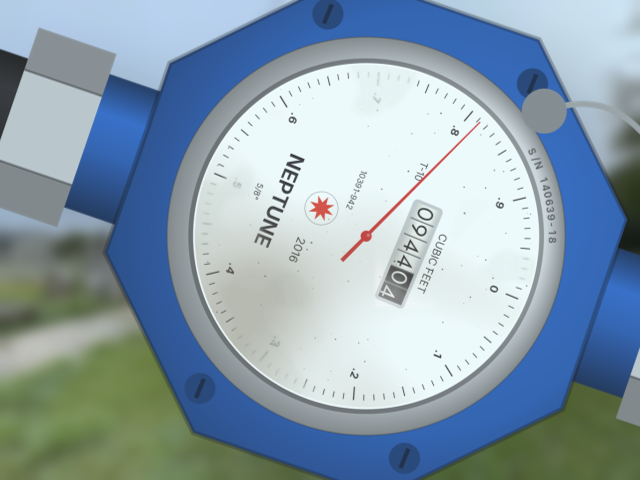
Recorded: 94403.81 ft³
